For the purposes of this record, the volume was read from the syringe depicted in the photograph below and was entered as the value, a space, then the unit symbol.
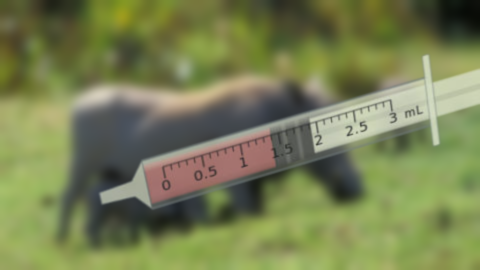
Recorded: 1.4 mL
